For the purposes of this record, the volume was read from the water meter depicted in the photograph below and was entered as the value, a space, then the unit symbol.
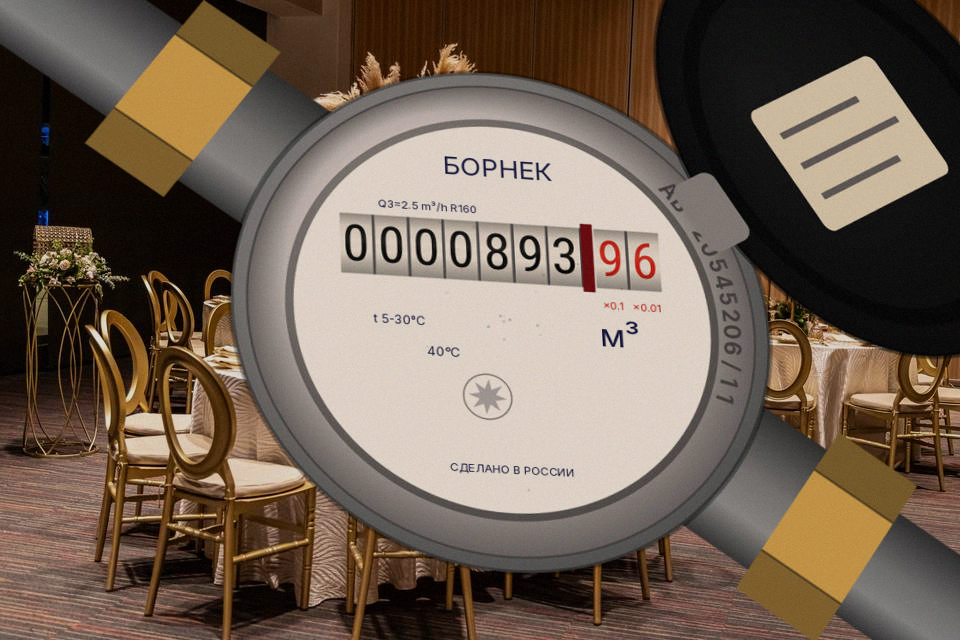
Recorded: 893.96 m³
